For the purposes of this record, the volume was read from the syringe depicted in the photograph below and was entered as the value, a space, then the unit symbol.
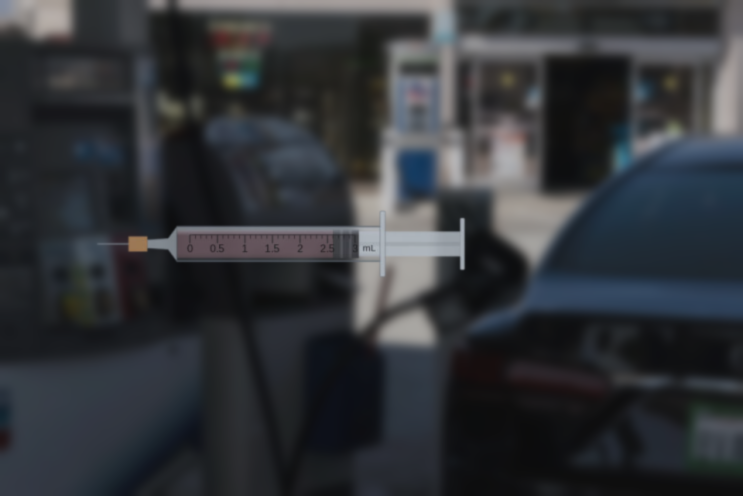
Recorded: 2.6 mL
